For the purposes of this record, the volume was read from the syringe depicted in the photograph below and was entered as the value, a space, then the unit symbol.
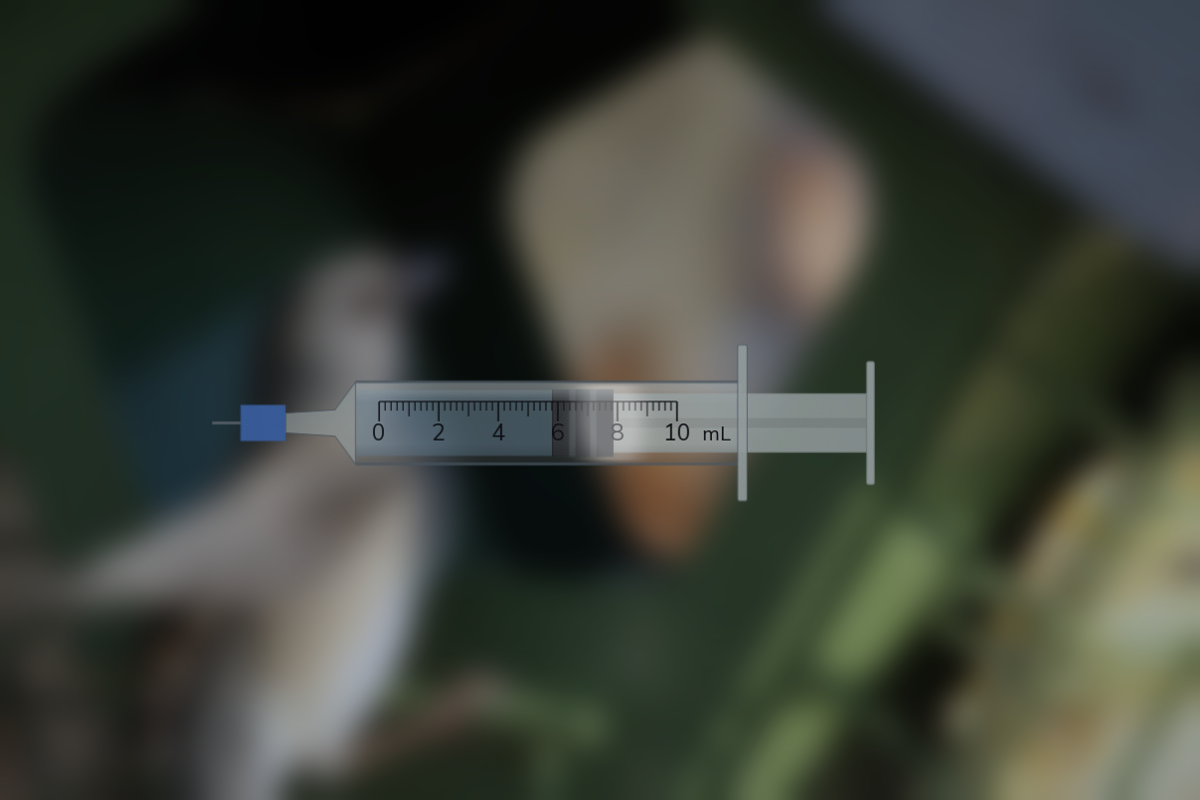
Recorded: 5.8 mL
